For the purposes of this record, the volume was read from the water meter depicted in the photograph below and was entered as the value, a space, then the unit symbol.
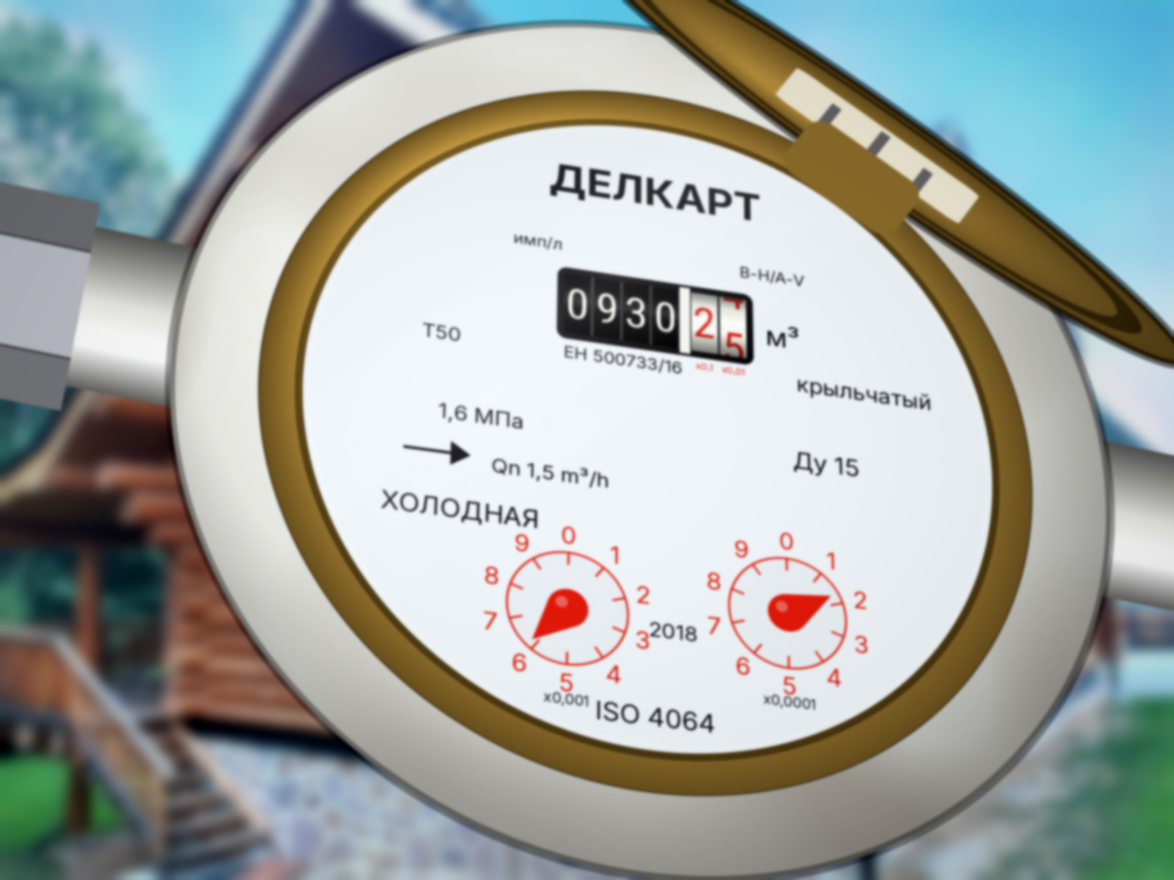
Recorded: 930.2461 m³
